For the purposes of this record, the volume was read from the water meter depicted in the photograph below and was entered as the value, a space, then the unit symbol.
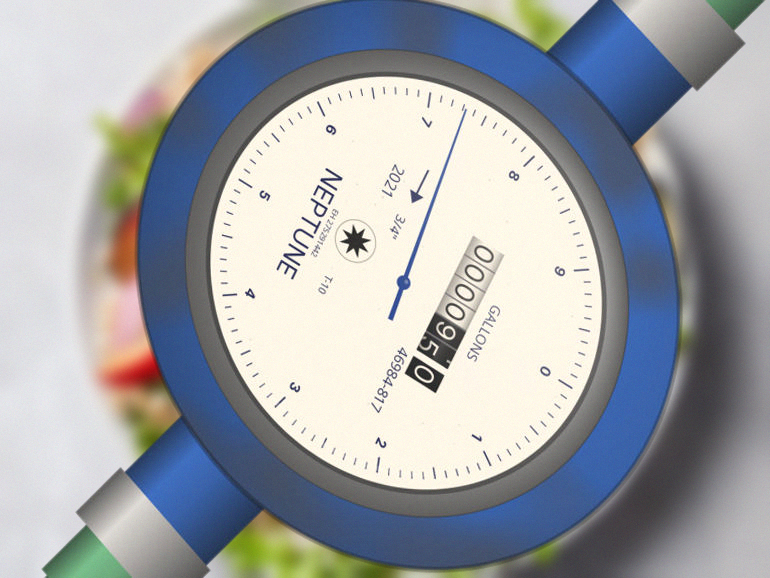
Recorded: 947.3 gal
